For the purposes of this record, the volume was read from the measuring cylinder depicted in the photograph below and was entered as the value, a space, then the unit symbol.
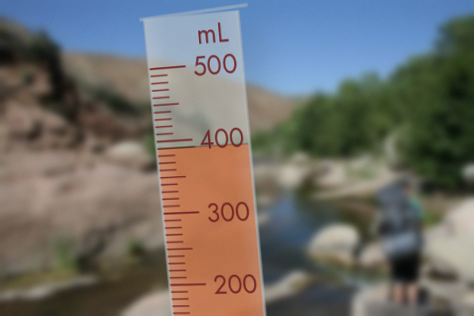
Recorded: 390 mL
